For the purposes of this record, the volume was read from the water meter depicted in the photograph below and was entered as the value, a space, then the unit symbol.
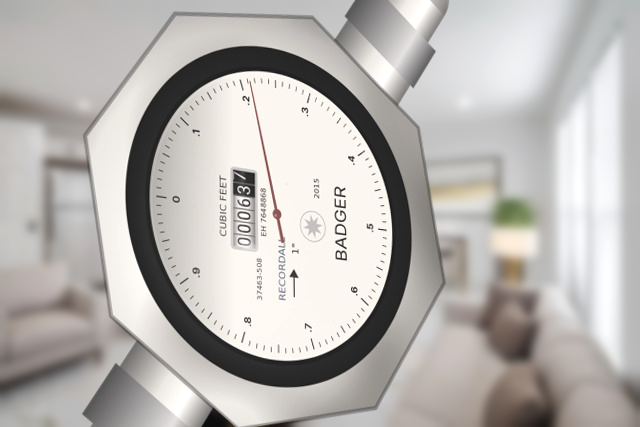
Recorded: 637.21 ft³
